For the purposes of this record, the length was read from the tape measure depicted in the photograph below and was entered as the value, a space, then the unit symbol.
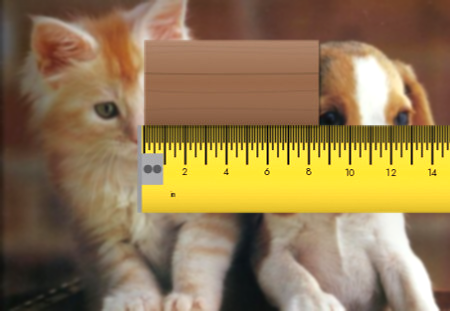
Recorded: 8.5 in
